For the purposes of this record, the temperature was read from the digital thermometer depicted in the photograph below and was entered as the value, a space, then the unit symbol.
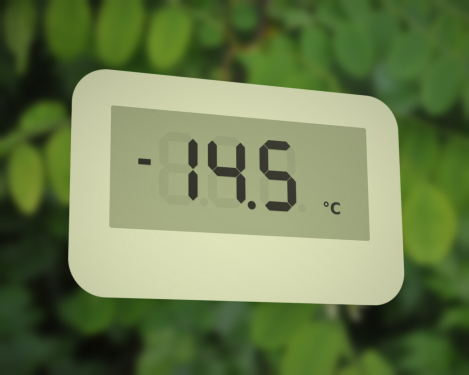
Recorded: -14.5 °C
